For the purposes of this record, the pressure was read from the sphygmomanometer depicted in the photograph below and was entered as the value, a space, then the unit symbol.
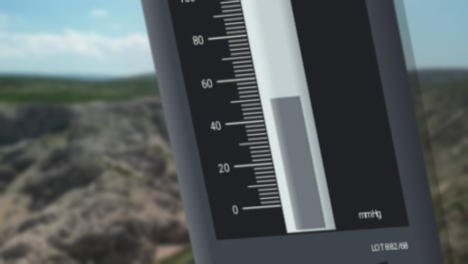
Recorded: 50 mmHg
